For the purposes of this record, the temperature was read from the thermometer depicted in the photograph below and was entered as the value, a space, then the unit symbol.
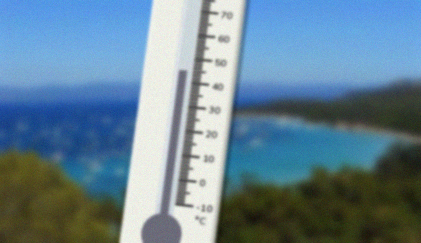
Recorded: 45 °C
